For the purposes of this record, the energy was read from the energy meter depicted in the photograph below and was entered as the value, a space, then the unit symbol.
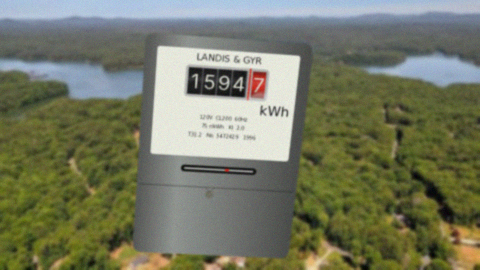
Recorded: 1594.7 kWh
